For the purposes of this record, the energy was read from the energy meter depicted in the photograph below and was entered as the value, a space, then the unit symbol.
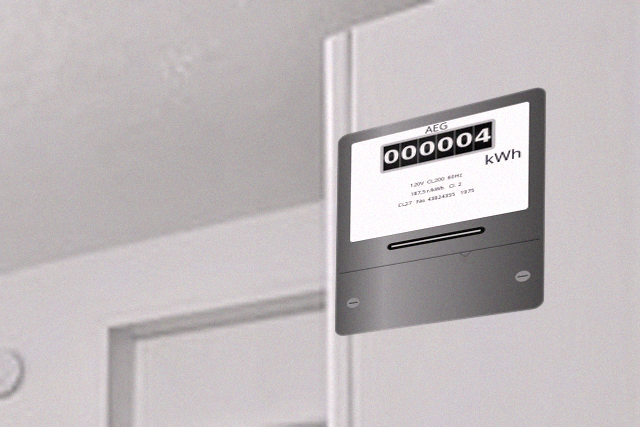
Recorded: 4 kWh
